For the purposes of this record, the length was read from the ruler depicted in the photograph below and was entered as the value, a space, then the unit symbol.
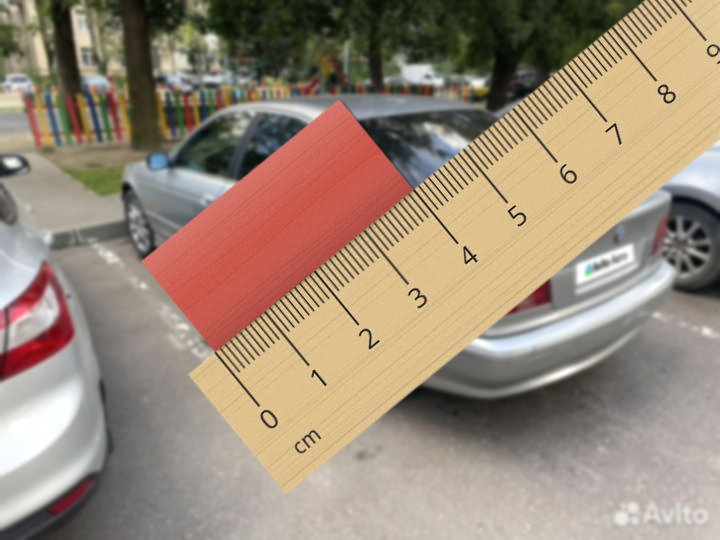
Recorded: 4 cm
